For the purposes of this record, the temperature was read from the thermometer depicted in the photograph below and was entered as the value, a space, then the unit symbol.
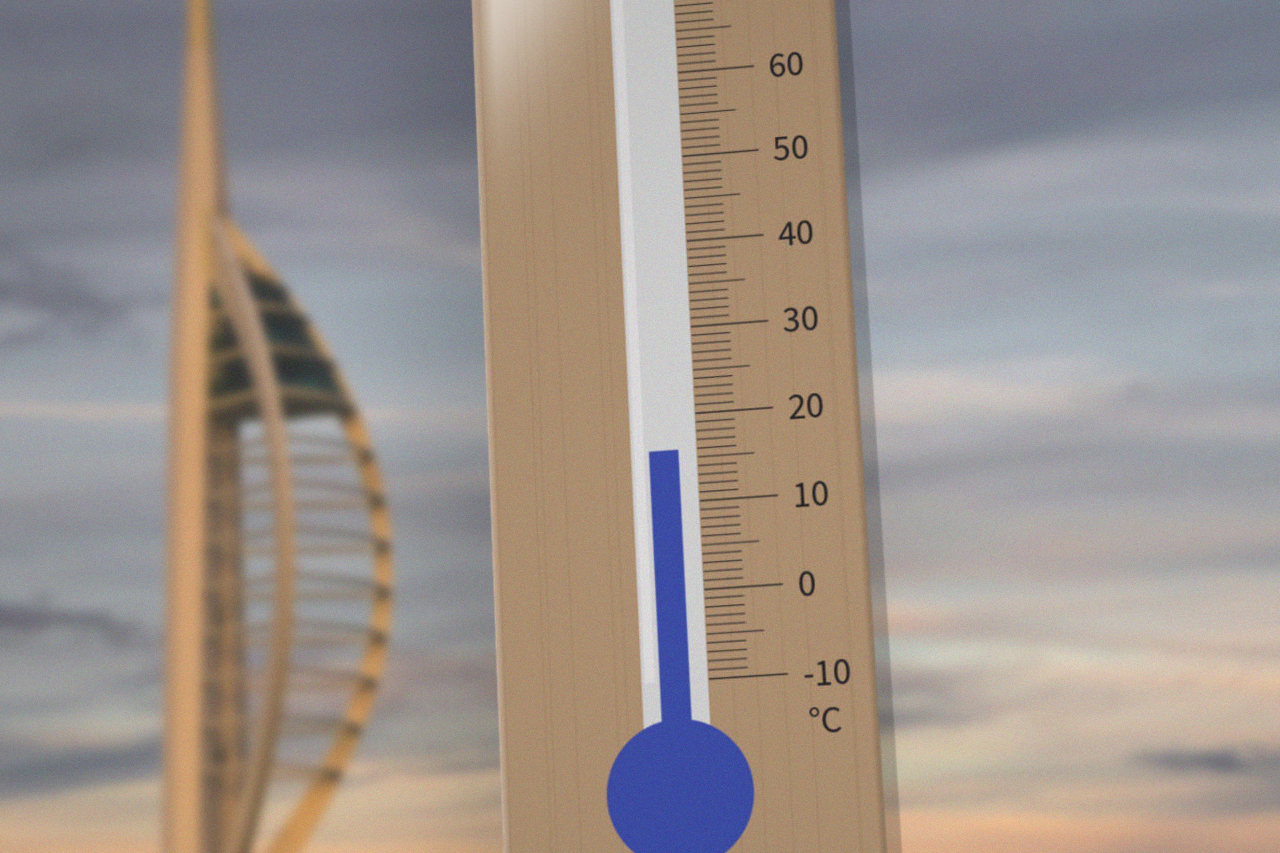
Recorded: 16 °C
